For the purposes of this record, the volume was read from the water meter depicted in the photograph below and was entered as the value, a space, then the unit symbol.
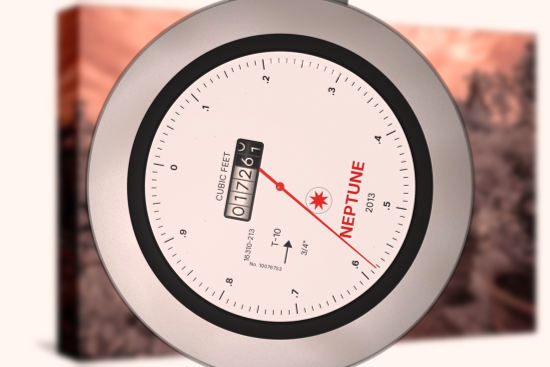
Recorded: 17260.58 ft³
